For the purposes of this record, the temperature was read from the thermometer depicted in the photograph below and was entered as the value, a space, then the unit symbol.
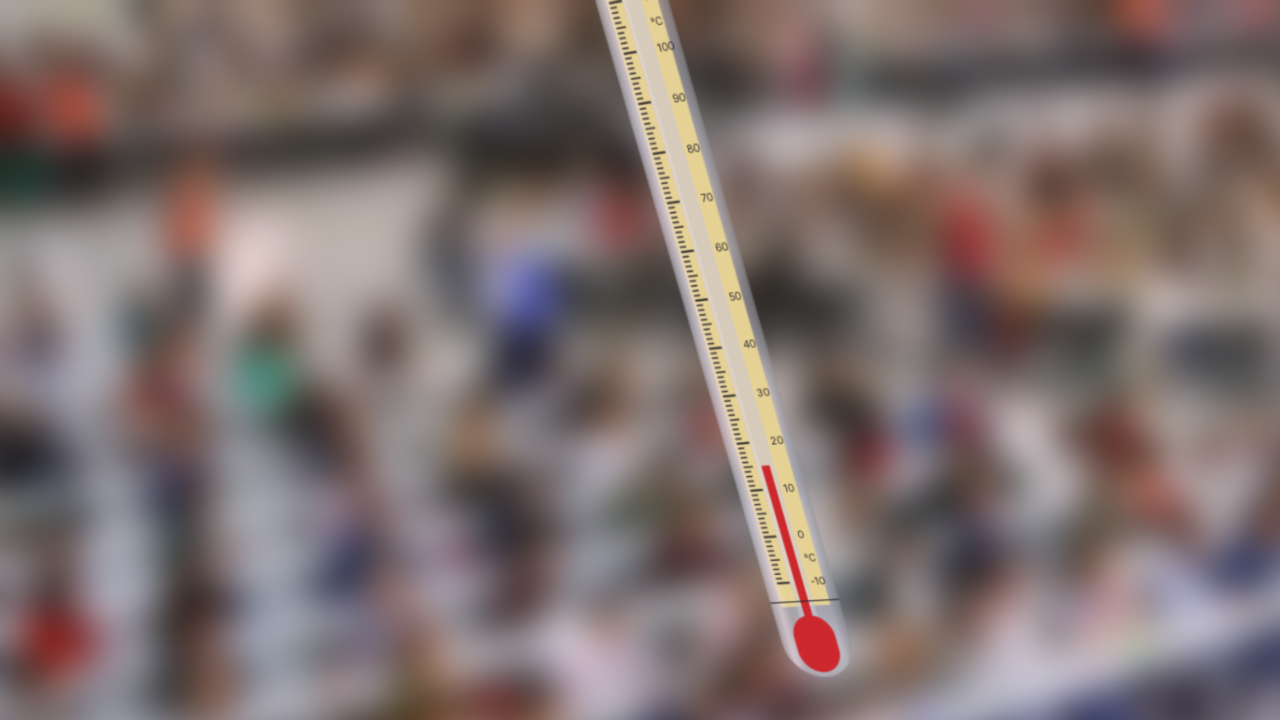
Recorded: 15 °C
